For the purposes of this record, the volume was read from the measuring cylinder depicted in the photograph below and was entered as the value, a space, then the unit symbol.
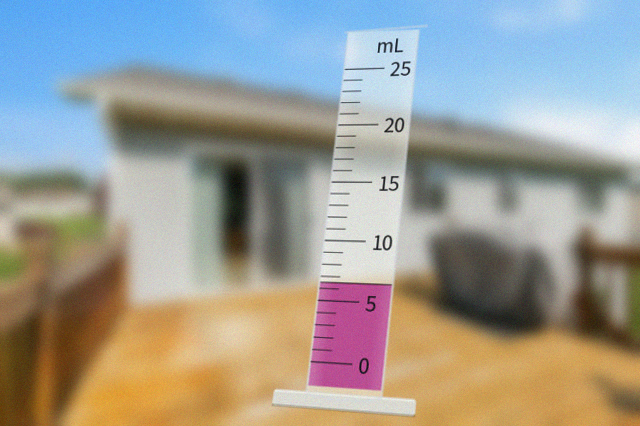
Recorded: 6.5 mL
